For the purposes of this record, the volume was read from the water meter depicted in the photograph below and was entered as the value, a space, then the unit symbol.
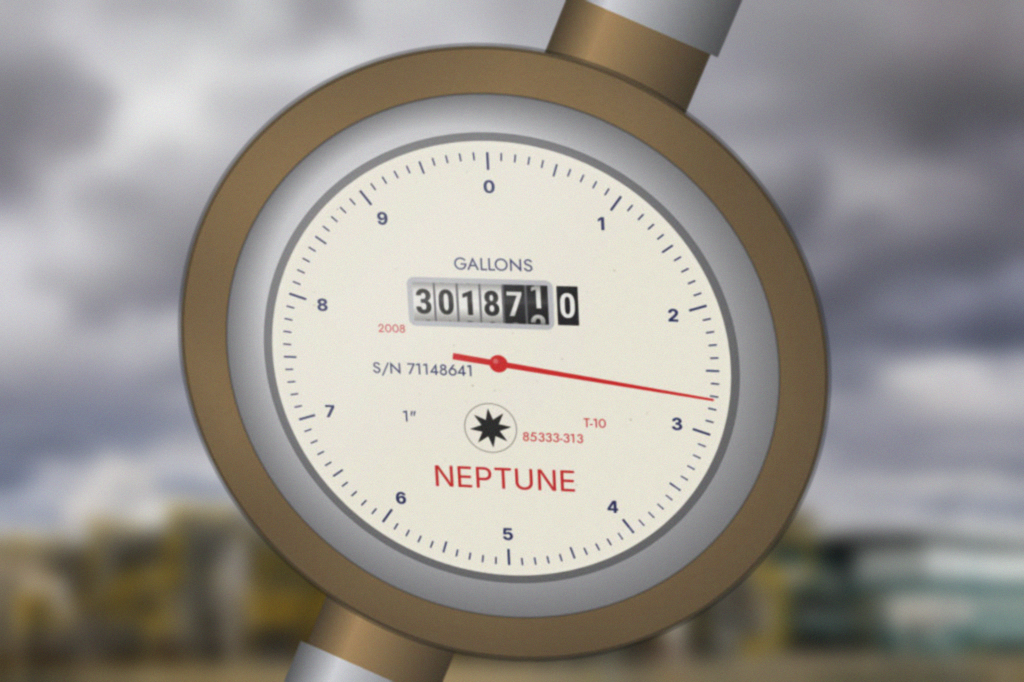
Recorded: 3018712.7 gal
